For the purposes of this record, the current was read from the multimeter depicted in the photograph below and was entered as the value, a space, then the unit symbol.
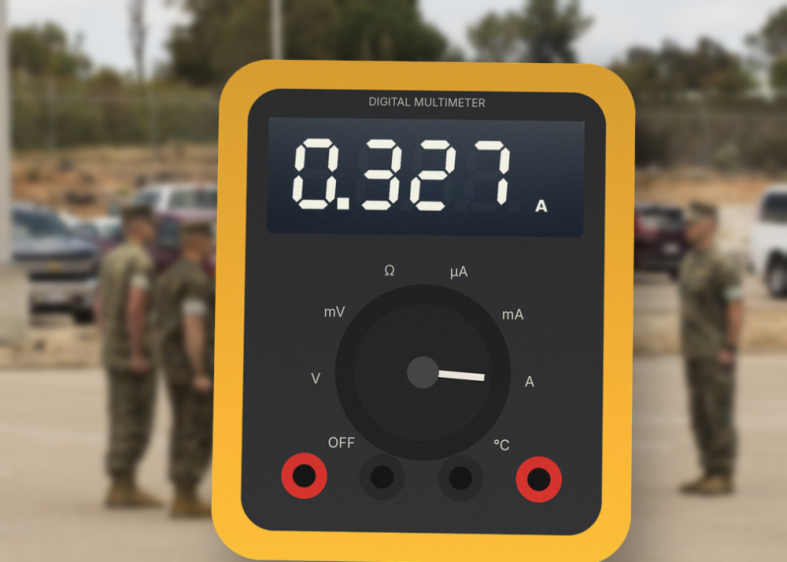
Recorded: 0.327 A
